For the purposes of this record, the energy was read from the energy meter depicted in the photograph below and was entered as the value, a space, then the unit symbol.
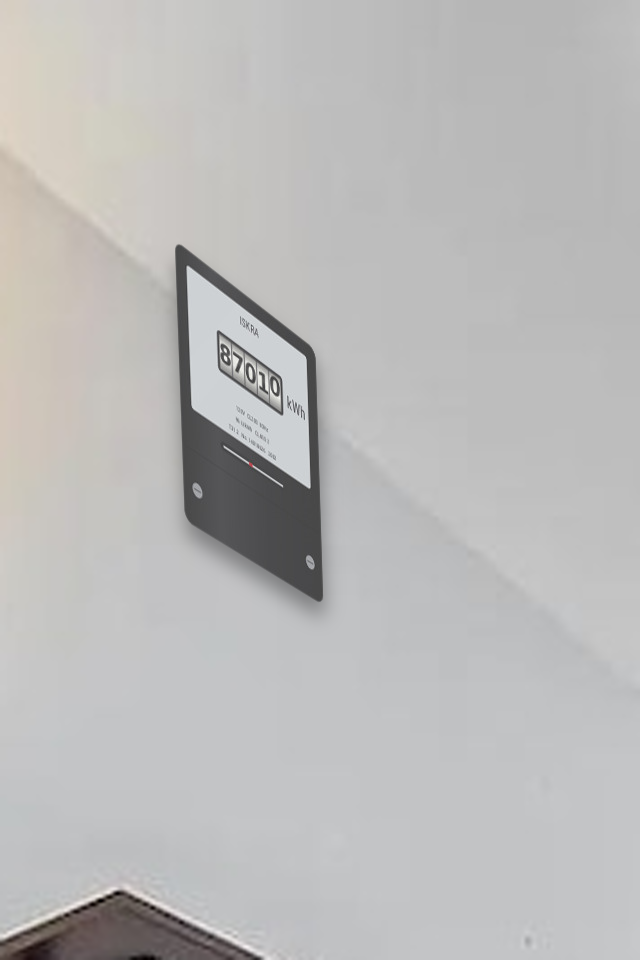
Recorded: 87010 kWh
